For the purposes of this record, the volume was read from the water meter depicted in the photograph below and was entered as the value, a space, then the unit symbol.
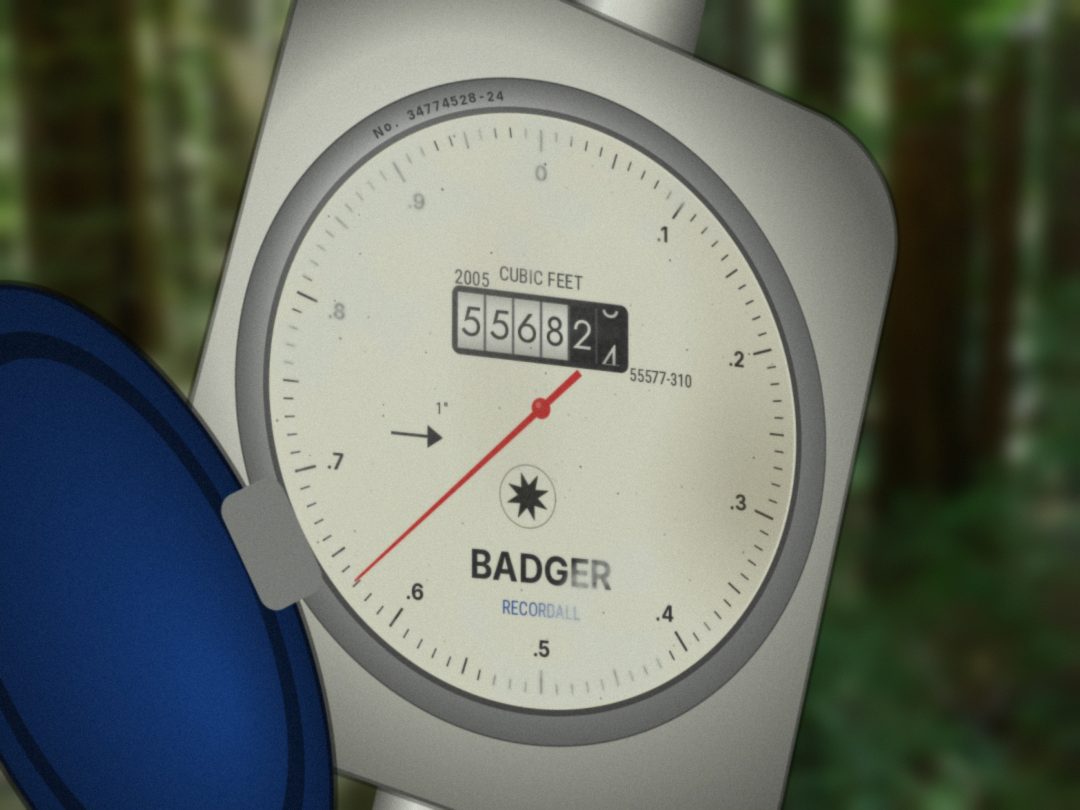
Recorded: 556823.63 ft³
